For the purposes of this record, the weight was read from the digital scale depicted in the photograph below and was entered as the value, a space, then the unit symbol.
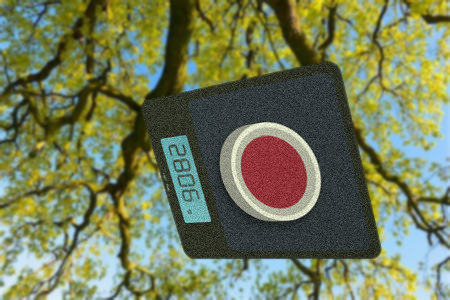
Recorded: 2806 g
